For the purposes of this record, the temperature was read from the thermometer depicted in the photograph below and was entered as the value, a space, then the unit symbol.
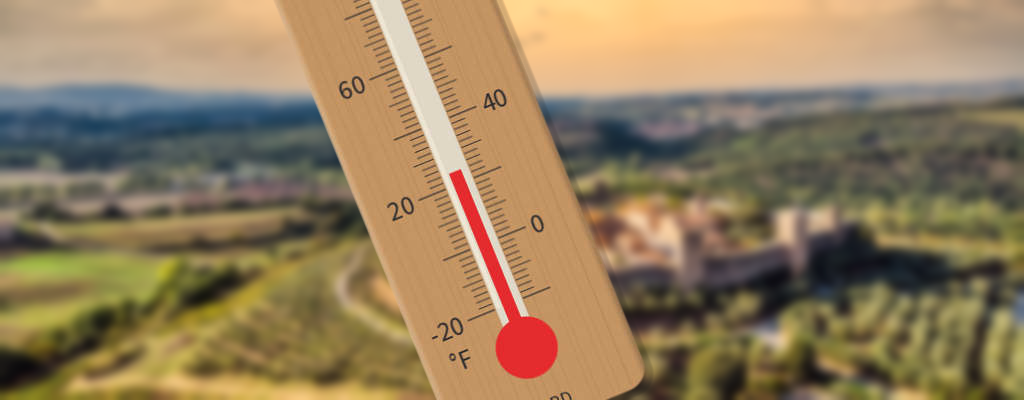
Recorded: 24 °F
